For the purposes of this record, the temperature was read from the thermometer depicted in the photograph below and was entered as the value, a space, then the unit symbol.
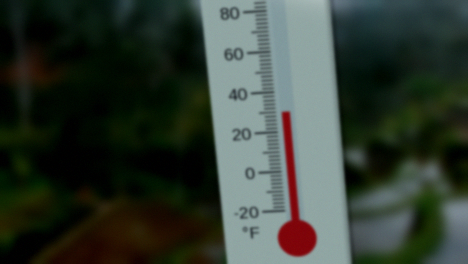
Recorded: 30 °F
